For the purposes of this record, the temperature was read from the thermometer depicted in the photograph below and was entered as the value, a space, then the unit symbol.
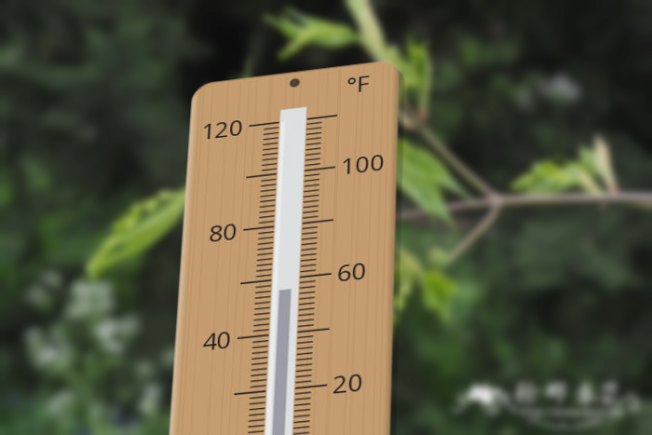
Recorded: 56 °F
